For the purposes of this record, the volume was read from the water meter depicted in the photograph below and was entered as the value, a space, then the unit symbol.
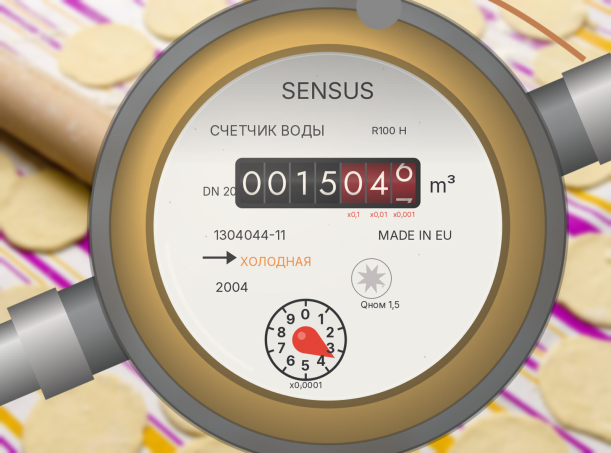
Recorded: 15.0463 m³
